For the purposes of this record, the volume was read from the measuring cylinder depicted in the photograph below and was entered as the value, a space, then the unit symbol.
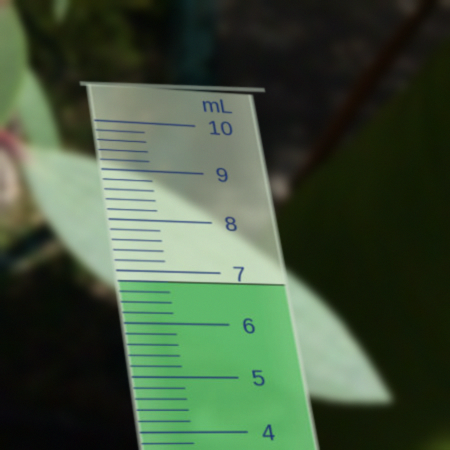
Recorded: 6.8 mL
